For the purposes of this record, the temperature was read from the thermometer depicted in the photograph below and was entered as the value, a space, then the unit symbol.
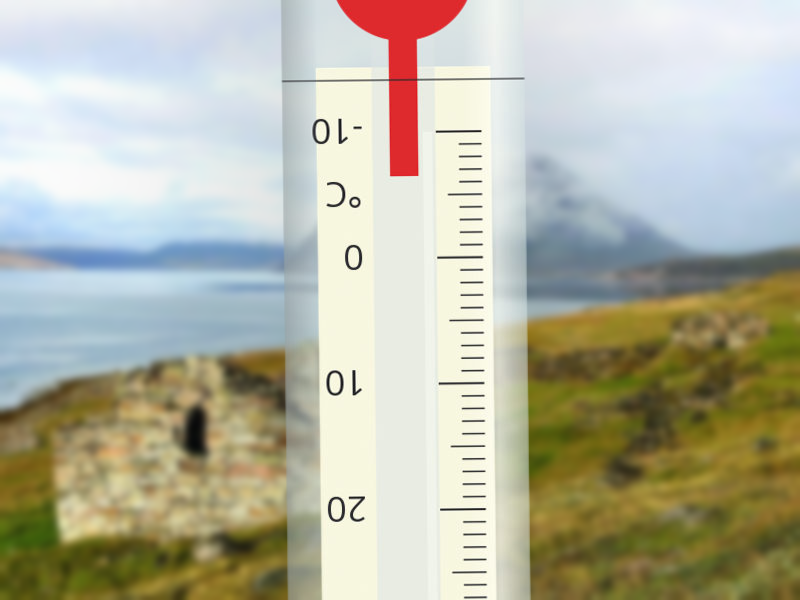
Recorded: -6.5 °C
